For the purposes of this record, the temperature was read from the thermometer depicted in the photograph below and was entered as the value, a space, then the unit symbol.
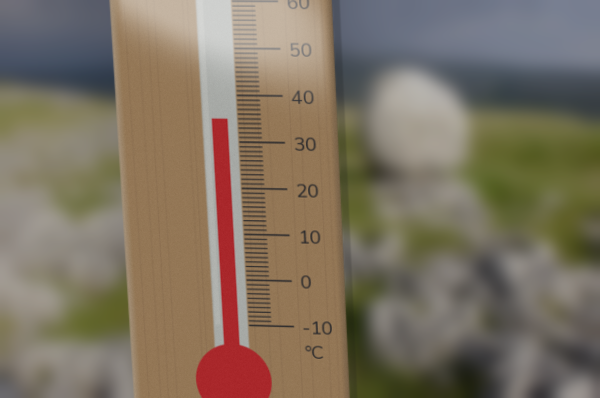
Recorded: 35 °C
